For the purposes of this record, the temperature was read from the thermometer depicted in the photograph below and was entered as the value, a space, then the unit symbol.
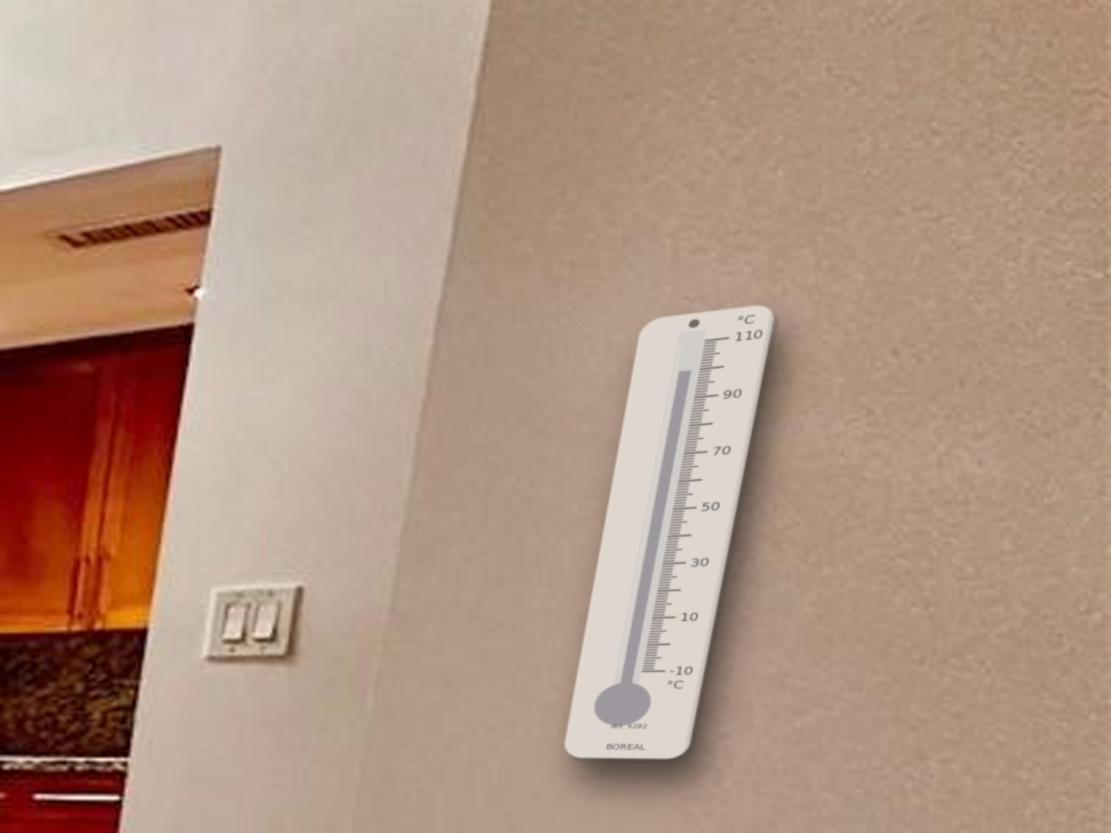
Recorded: 100 °C
